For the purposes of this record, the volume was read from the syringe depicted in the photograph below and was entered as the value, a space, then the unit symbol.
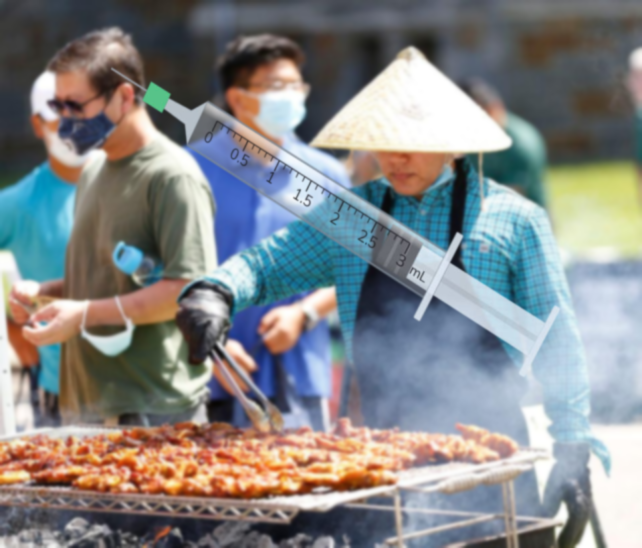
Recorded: 2.7 mL
